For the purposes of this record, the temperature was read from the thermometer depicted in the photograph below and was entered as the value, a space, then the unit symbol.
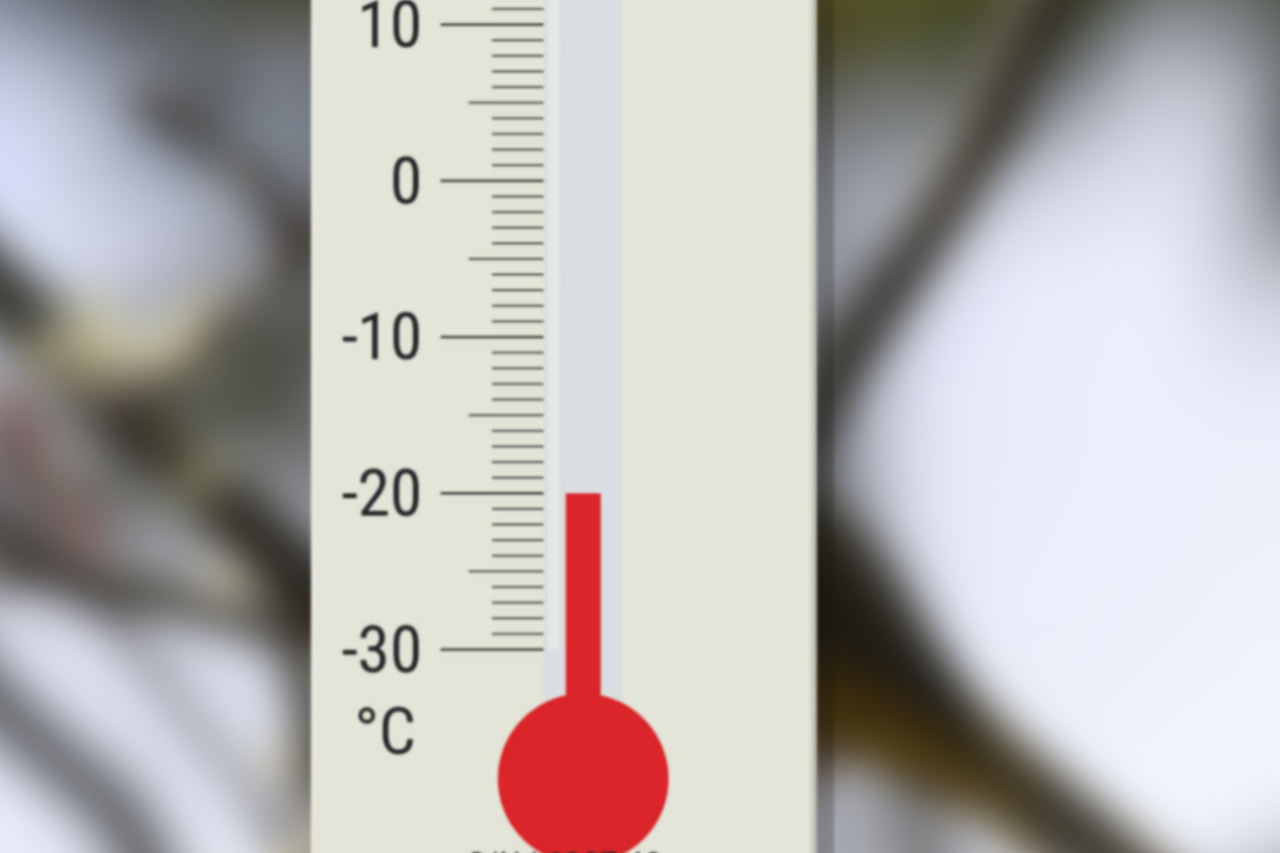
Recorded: -20 °C
